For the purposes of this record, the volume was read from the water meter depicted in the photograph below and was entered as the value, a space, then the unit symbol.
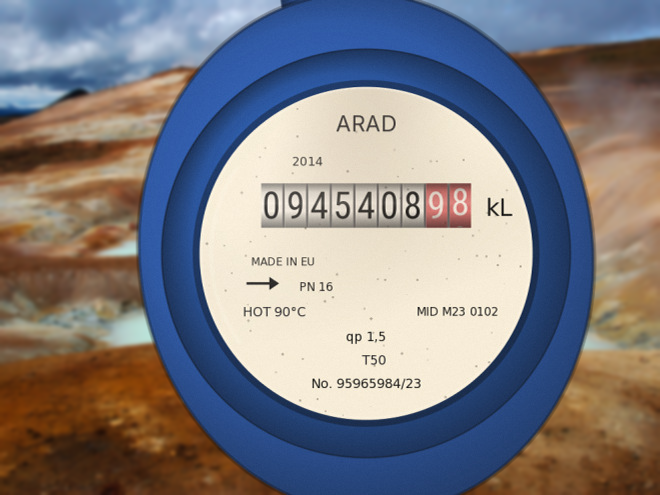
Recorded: 945408.98 kL
